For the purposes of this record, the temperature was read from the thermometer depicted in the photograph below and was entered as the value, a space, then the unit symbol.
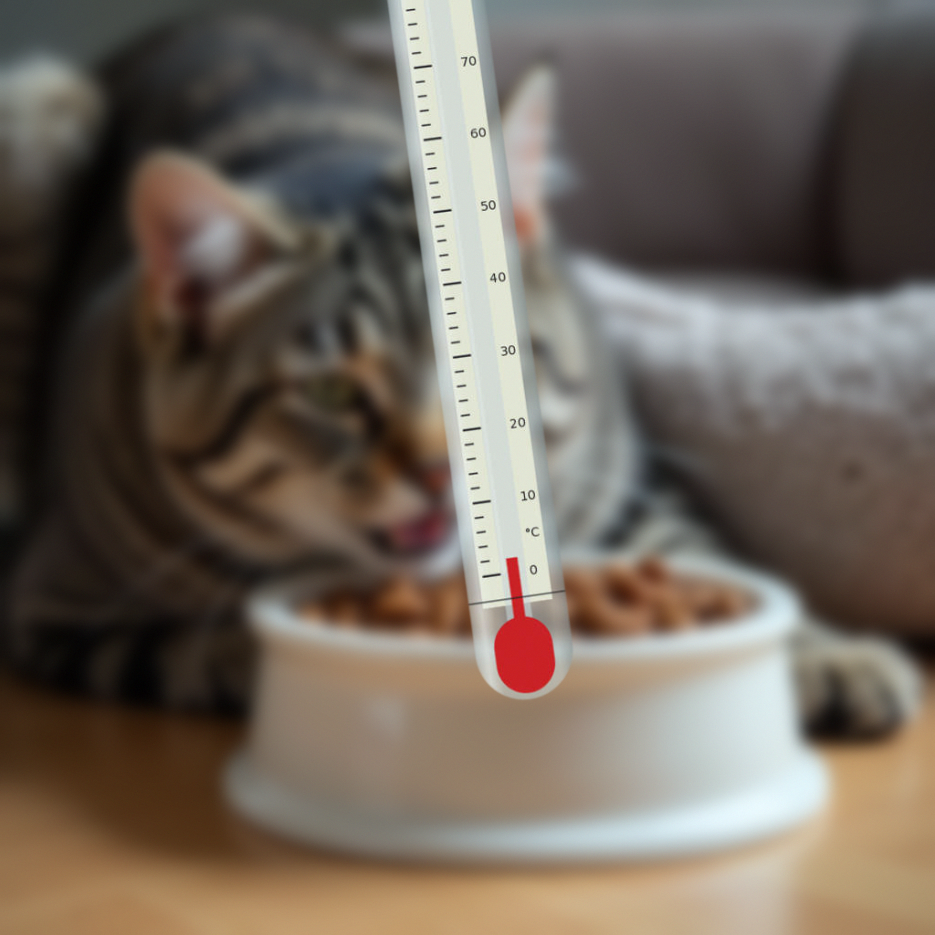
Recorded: 2 °C
